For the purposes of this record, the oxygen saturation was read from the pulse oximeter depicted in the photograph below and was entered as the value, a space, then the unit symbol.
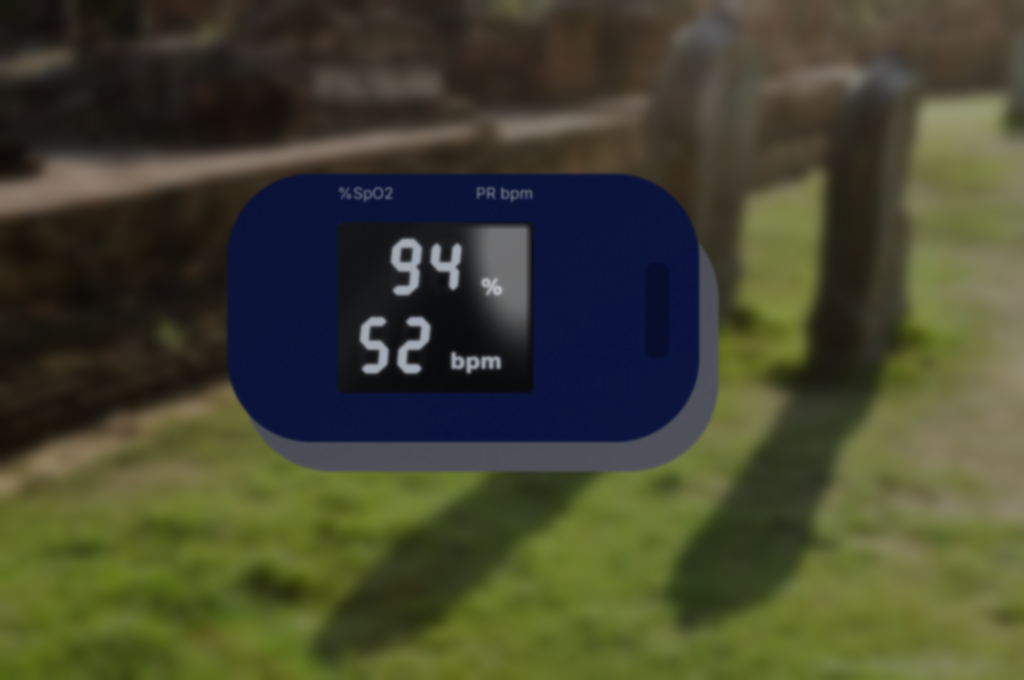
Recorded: 94 %
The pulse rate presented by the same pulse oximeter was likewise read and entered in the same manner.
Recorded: 52 bpm
